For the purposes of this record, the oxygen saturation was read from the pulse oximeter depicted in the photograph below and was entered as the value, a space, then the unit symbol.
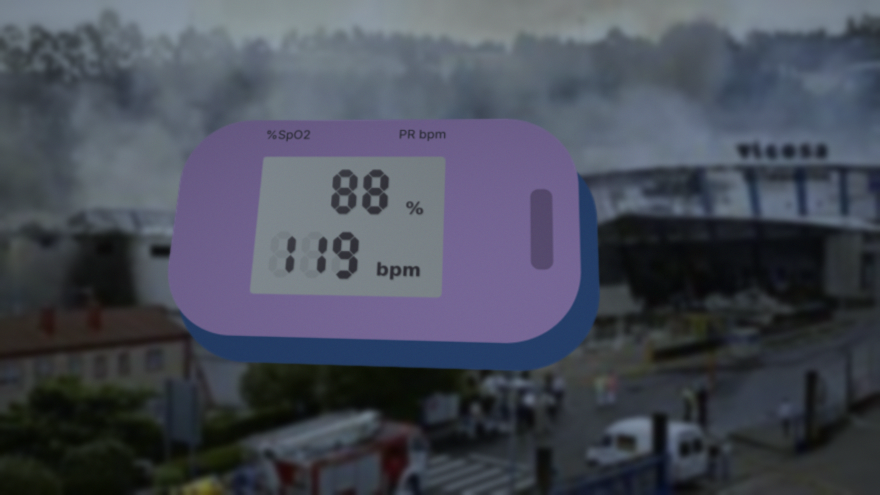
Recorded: 88 %
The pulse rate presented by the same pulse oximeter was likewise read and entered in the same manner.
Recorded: 119 bpm
